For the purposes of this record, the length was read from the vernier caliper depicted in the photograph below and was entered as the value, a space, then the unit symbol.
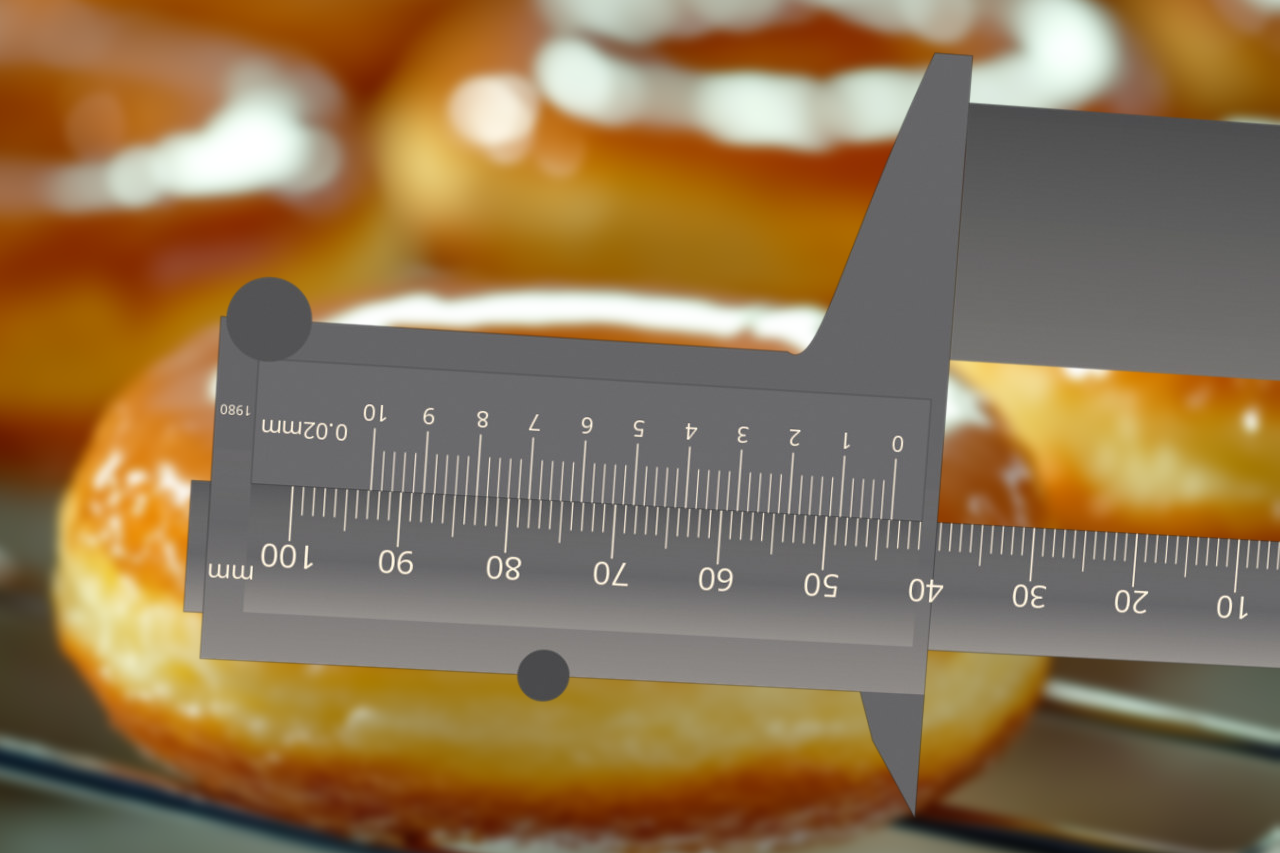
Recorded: 43.8 mm
